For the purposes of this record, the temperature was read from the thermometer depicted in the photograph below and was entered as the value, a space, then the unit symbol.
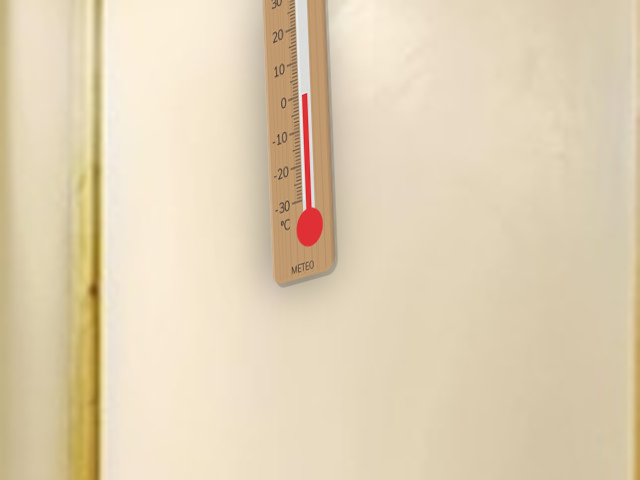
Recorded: 0 °C
